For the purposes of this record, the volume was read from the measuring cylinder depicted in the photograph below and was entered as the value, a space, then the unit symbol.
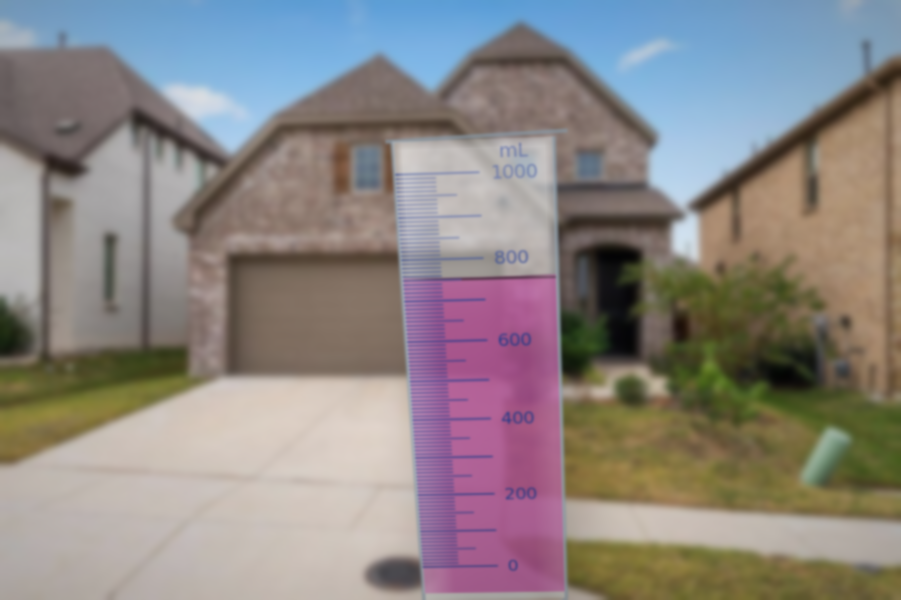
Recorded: 750 mL
